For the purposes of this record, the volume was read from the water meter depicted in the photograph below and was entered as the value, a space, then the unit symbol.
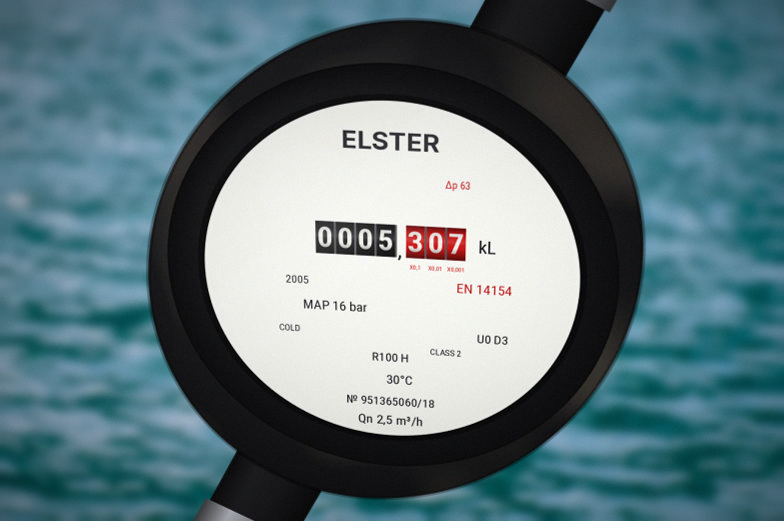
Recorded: 5.307 kL
